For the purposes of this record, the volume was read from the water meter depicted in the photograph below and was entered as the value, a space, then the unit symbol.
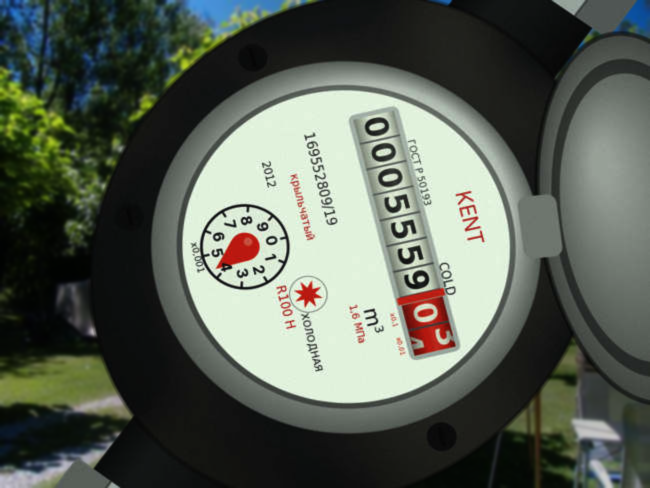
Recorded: 5559.034 m³
